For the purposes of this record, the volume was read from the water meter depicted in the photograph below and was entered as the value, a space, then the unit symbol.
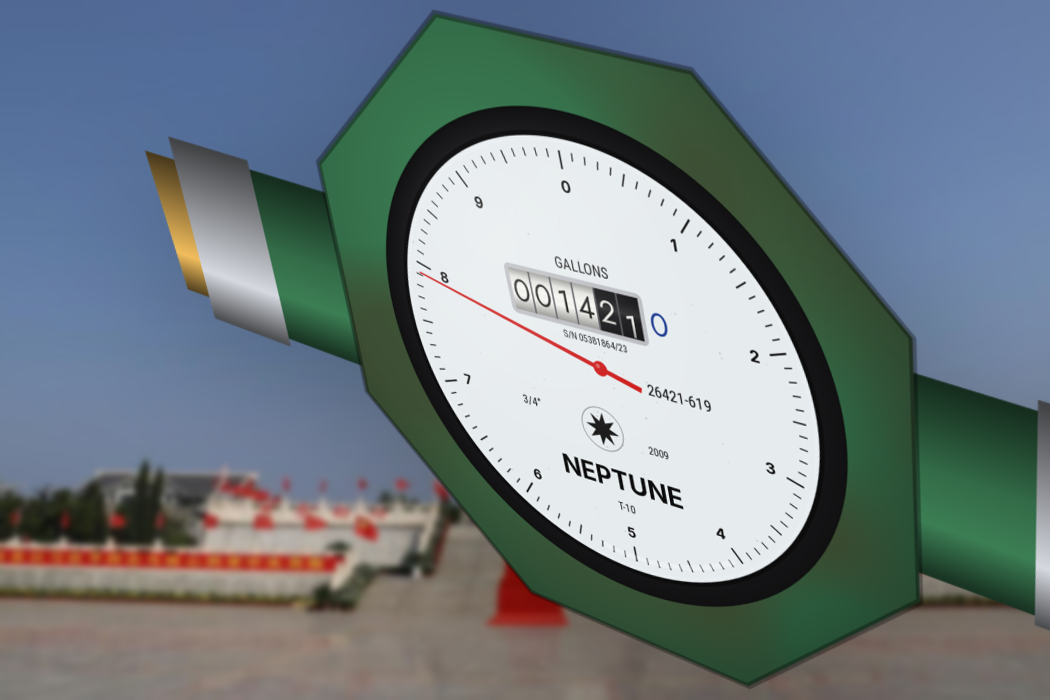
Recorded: 14207.9 gal
